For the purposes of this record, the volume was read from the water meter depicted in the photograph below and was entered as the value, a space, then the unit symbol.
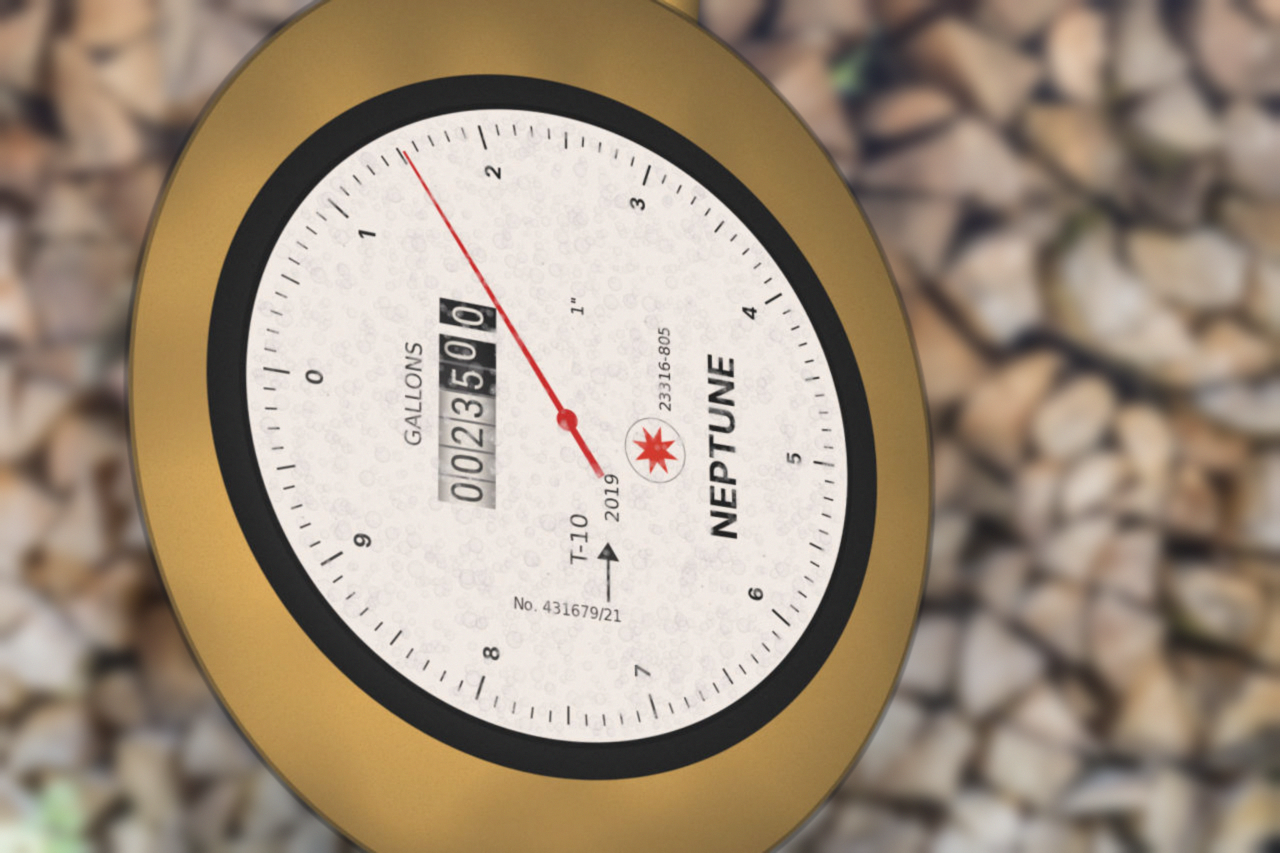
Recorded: 23501.5 gal
